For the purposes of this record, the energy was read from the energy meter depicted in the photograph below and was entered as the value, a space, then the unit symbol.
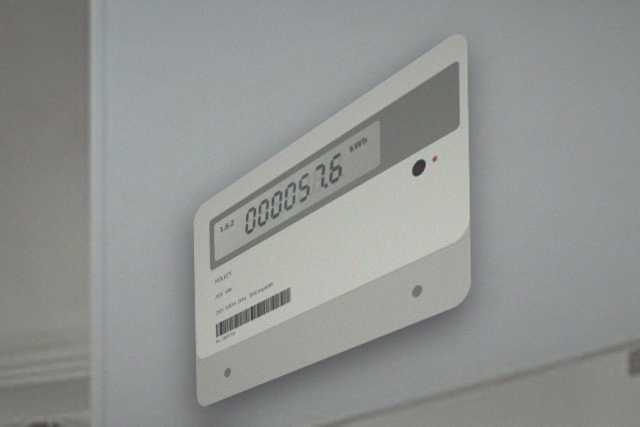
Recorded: 57.6 kWh
